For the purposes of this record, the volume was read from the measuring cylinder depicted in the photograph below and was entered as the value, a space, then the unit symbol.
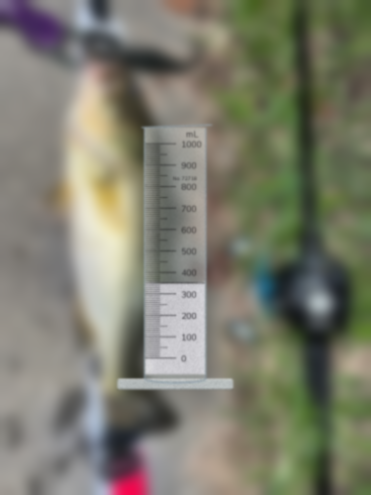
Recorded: 350 mL
